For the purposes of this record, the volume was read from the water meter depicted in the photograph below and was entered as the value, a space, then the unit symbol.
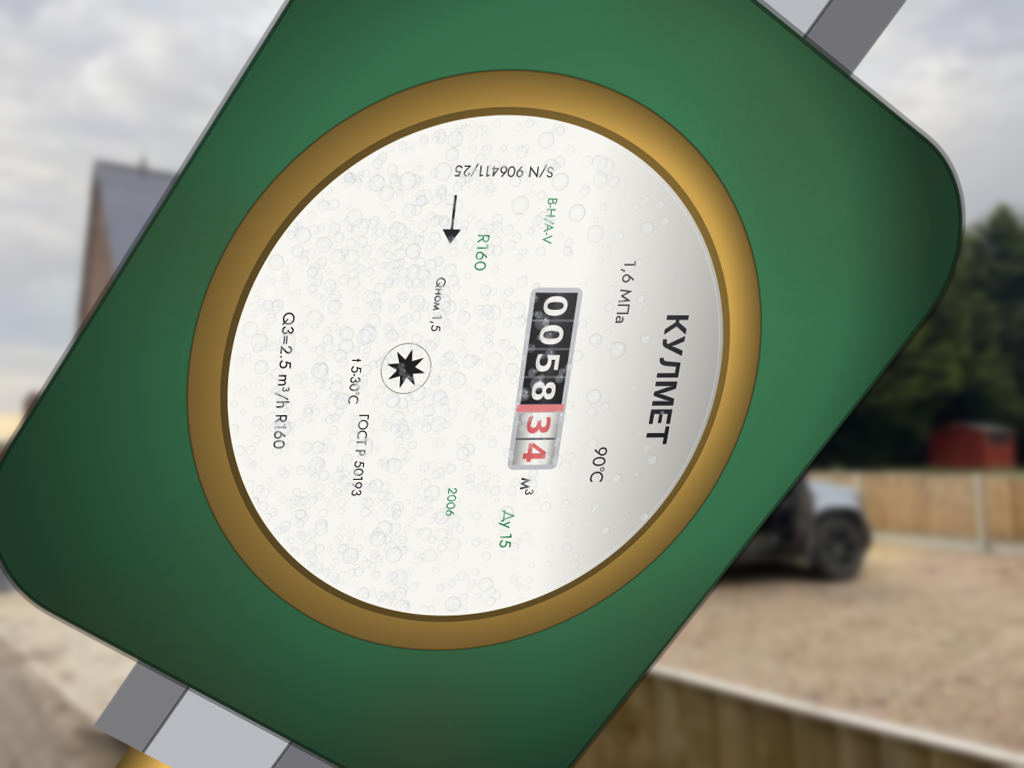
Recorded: 58.34 m³
